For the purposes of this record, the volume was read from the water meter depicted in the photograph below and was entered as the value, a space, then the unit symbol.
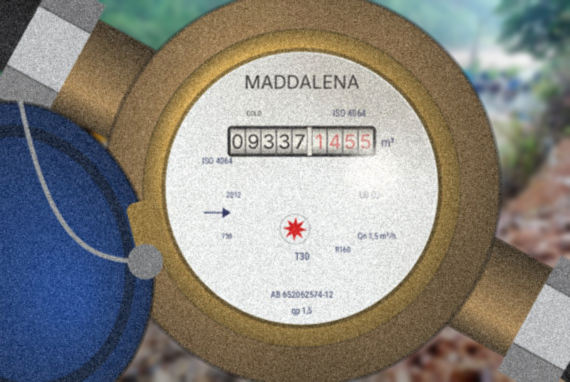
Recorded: 9337.1455 m³
